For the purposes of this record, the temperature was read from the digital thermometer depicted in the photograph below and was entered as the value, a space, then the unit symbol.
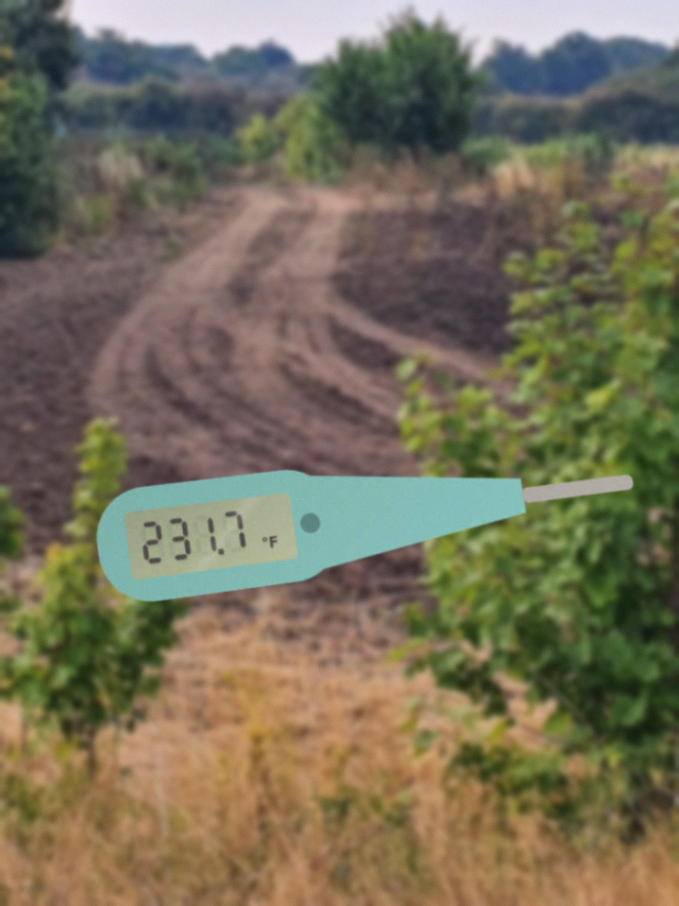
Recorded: 231.7 °F
